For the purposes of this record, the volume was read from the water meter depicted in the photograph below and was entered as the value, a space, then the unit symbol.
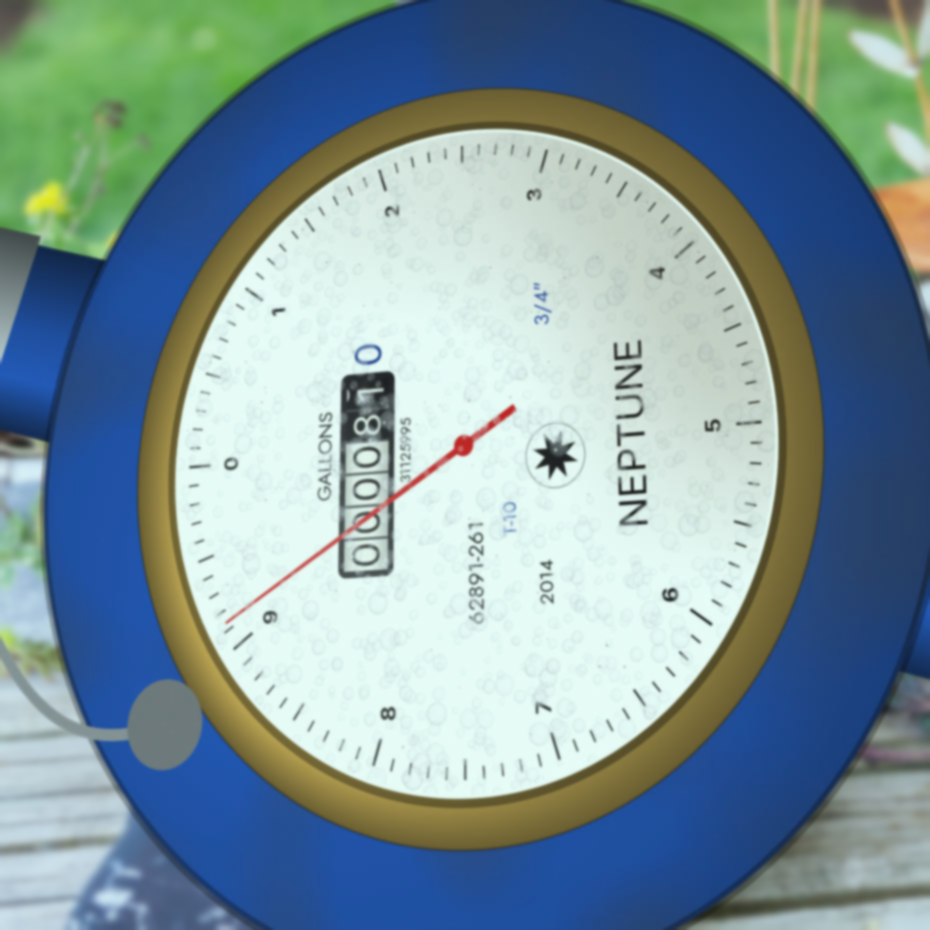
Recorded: 809.1 gal
